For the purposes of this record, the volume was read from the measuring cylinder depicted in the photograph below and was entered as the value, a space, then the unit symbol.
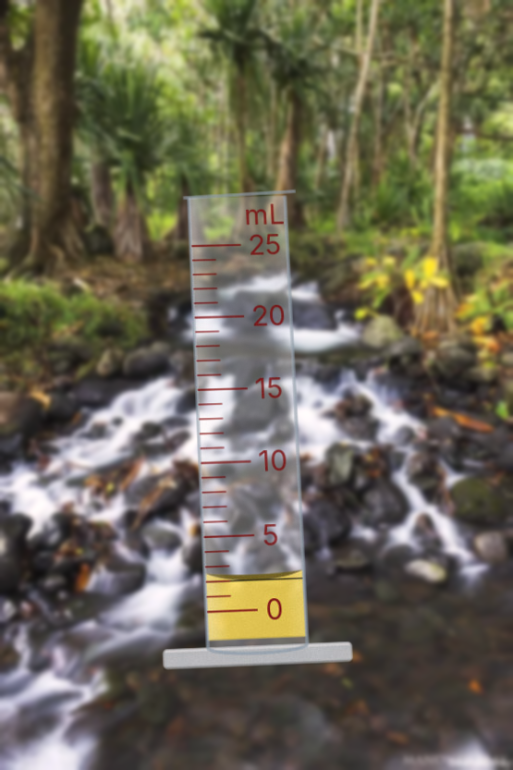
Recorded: 2 mL
